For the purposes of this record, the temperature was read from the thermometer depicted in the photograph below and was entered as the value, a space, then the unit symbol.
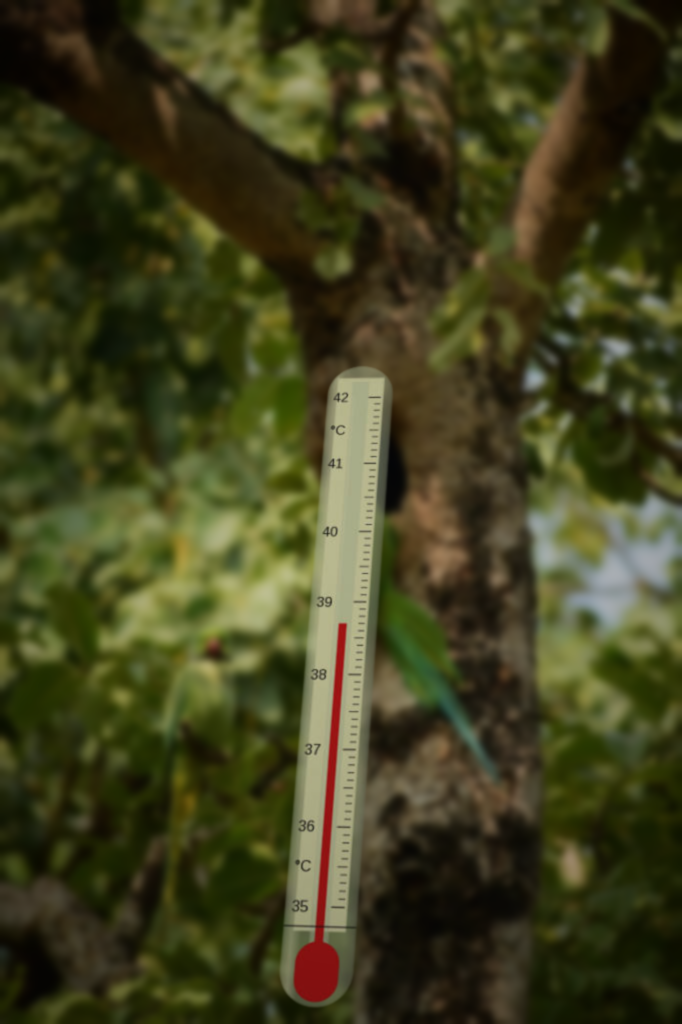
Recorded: 38.7 °C
